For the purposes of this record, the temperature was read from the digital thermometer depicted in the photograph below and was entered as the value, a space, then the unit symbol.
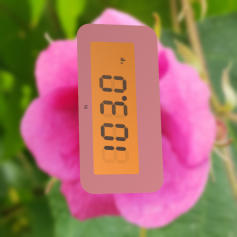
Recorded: 103.0 °F
